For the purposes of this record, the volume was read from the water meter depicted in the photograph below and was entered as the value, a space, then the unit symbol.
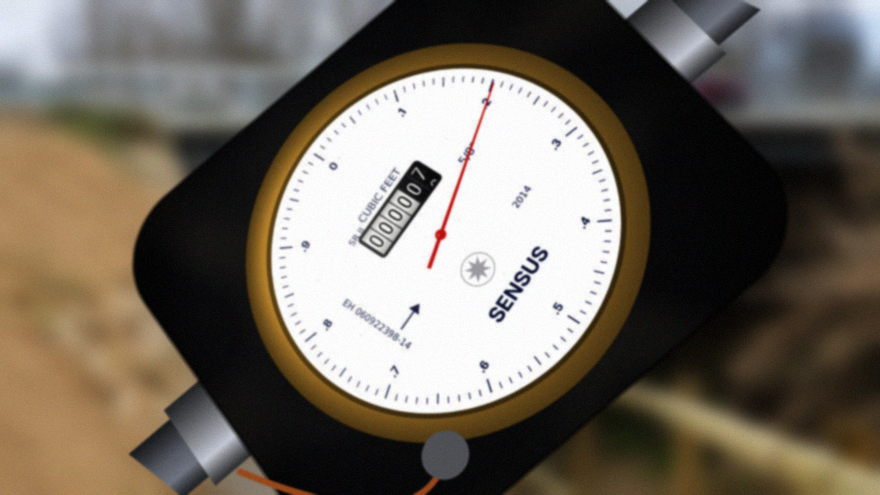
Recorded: 7.20 ft³
